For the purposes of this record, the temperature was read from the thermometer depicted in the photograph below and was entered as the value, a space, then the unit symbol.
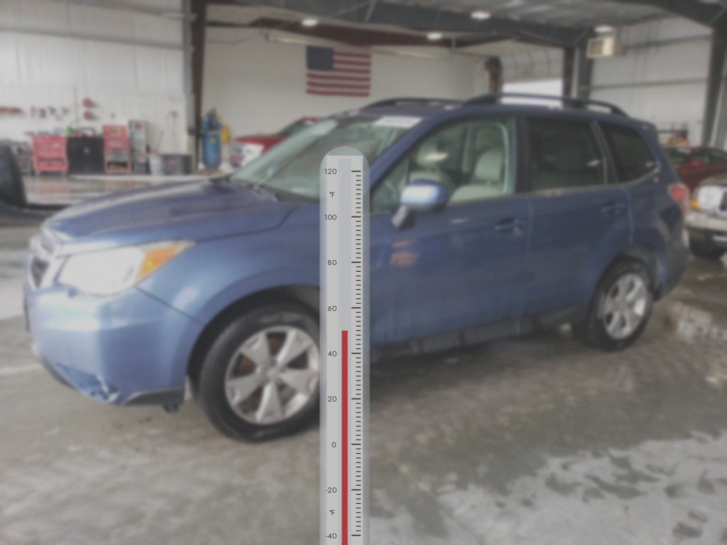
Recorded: 50 °F
